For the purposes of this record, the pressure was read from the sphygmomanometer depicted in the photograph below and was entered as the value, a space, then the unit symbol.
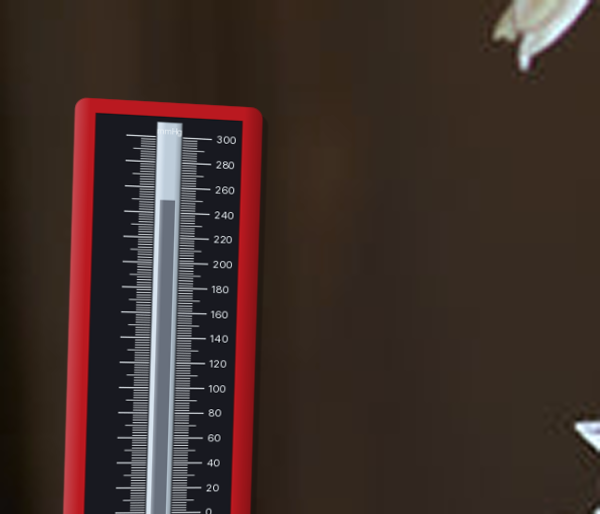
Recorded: 250 mmHg
